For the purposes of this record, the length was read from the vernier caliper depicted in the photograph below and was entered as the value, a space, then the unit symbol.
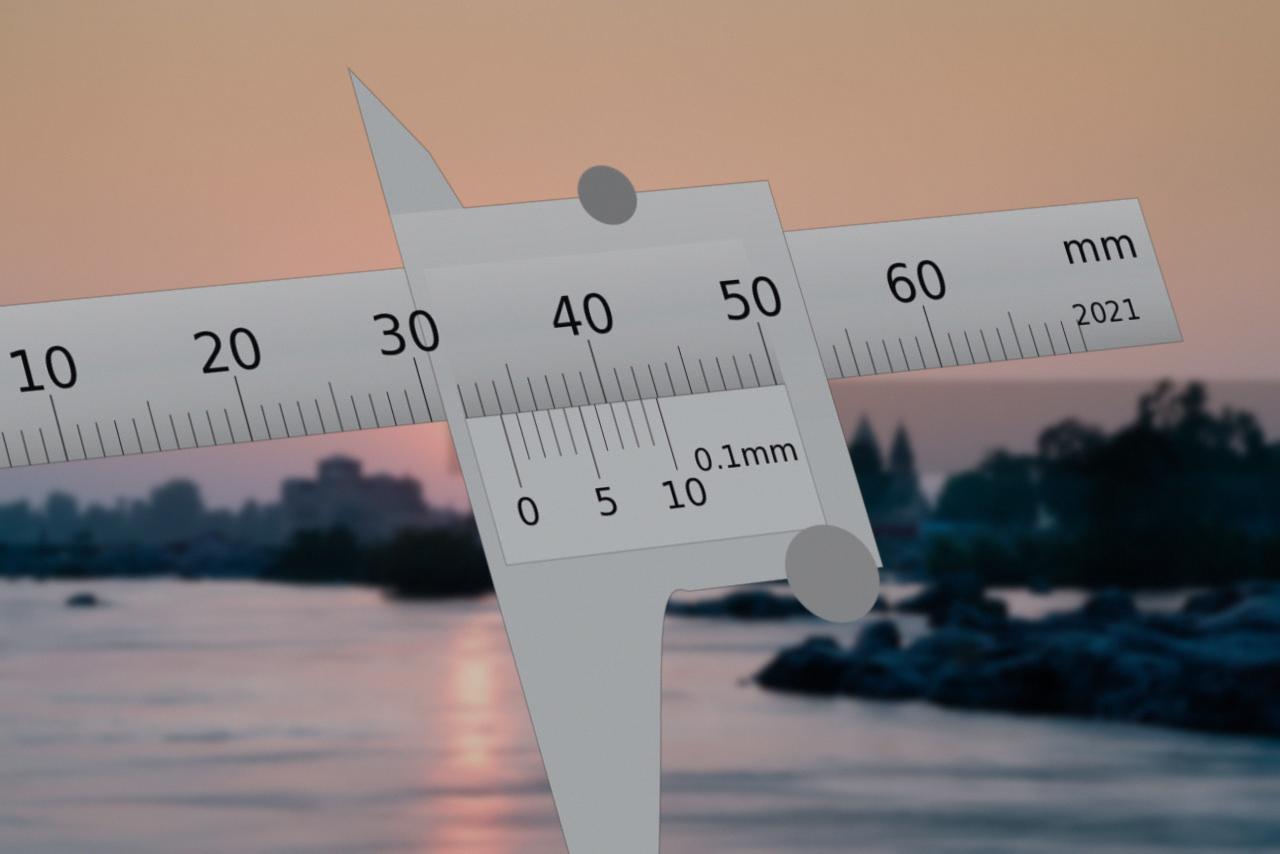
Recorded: 33.9 mm
